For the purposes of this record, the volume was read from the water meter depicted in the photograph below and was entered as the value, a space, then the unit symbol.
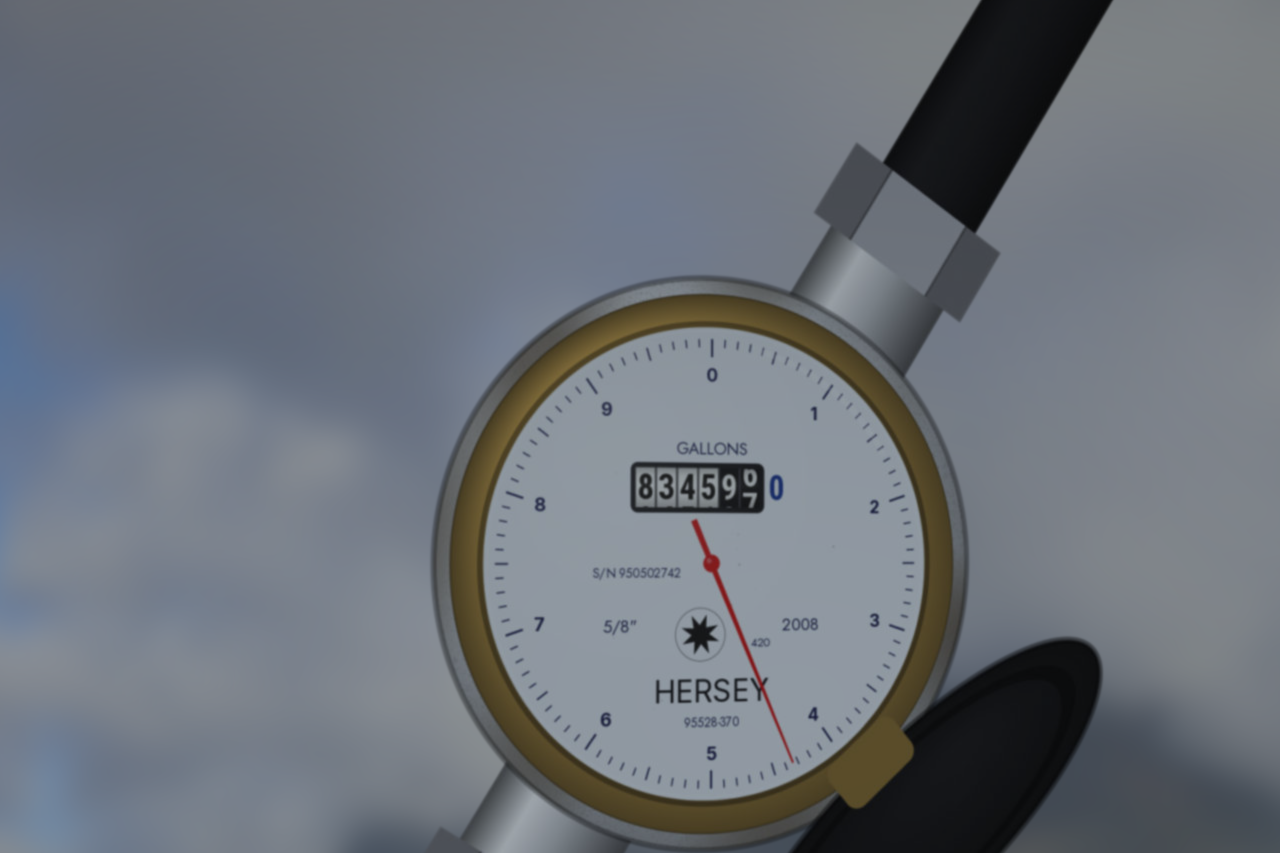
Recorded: 8345964.3 gal
